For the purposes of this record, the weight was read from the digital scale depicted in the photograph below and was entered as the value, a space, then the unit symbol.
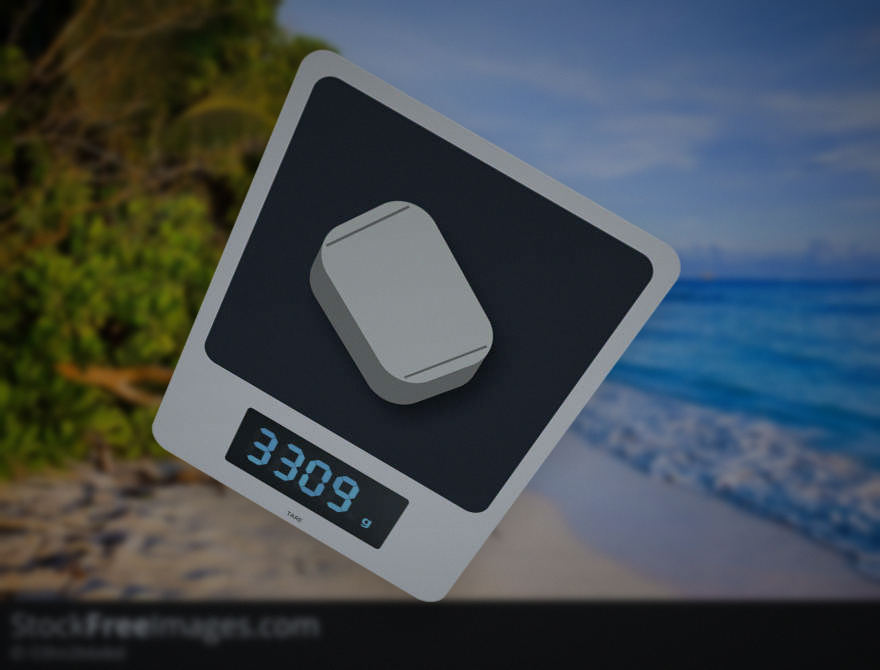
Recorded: 3309 g
